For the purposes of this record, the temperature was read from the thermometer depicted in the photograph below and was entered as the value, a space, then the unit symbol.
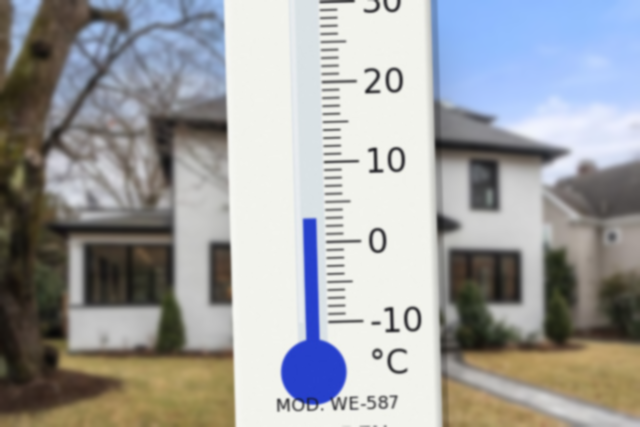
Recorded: 3 °C
